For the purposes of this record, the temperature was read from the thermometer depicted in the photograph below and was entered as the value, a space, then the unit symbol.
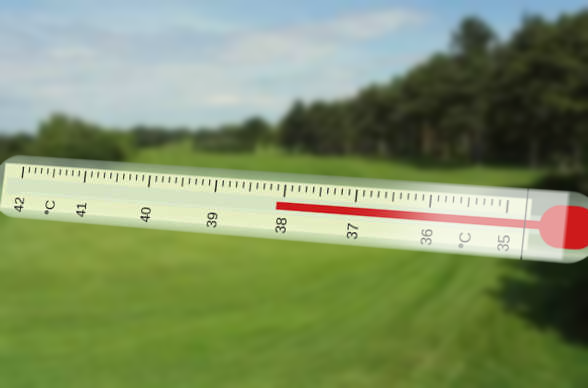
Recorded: 38.1 °C
